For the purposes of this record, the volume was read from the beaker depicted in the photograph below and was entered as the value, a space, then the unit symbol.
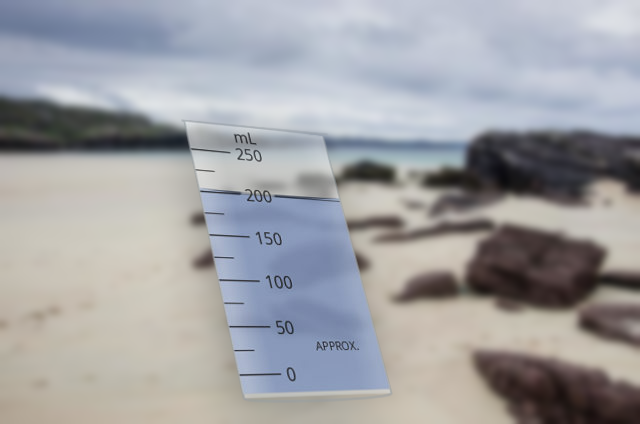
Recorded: 200 mL
